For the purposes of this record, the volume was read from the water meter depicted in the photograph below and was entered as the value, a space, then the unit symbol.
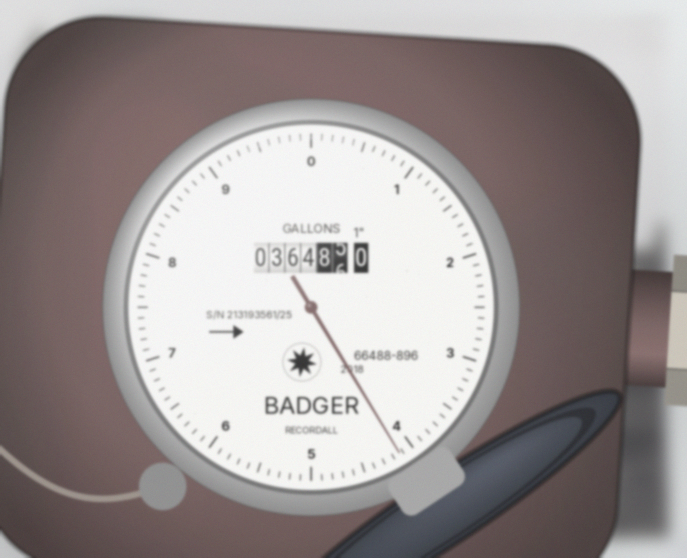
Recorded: 364854.1 gal
